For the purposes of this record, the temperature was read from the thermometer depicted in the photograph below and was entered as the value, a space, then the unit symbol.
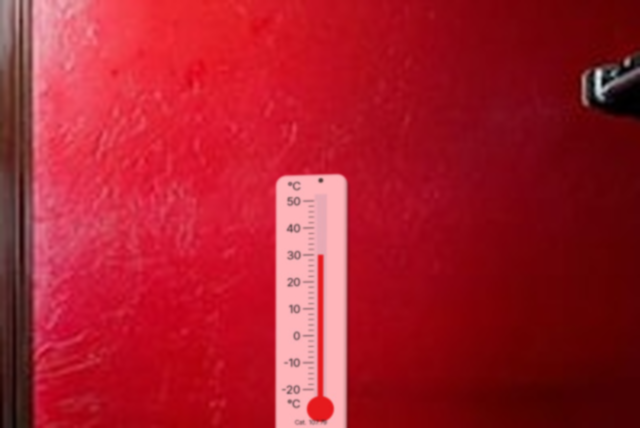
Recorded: 30 °C
